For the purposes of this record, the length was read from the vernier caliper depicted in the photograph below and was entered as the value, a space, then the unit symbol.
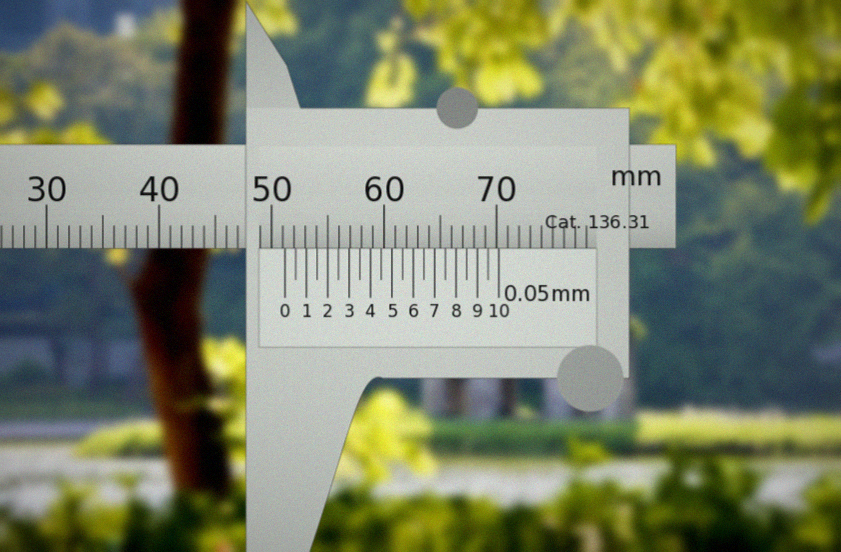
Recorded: 51.2 mm
